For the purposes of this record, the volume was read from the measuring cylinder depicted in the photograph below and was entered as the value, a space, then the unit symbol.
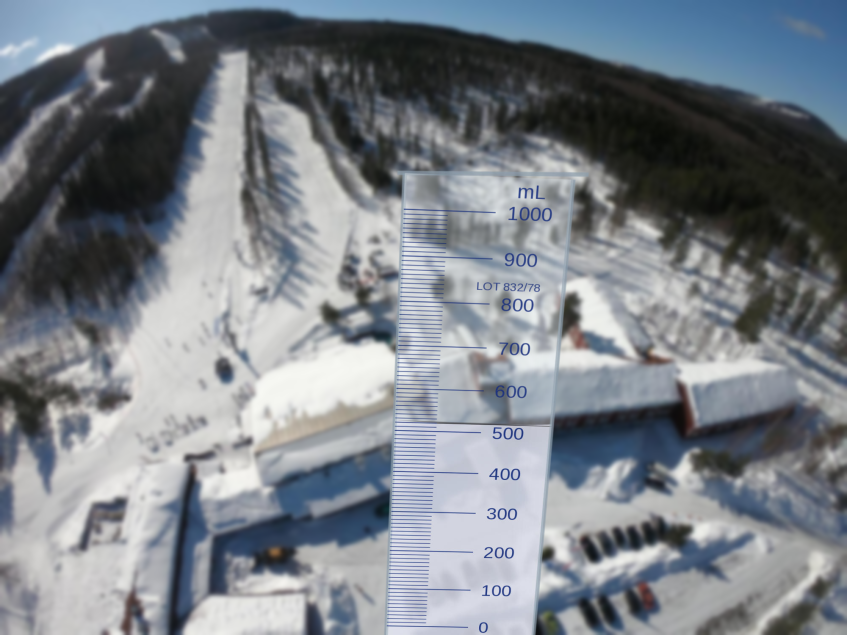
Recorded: 520 mL
